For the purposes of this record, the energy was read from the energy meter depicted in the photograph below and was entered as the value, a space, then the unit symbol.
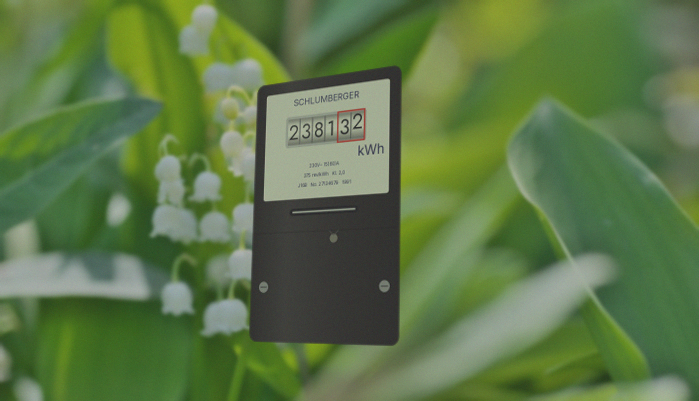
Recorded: 2381.32 kWh
